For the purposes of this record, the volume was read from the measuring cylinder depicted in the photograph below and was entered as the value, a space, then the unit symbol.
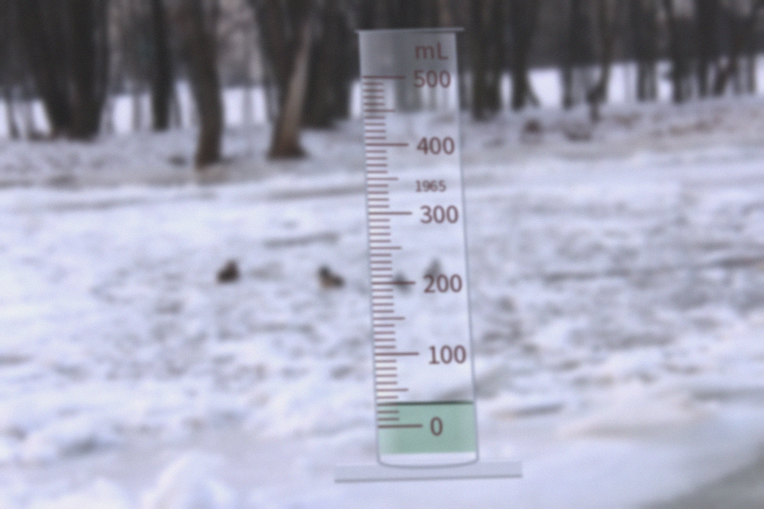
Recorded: 30 mL
